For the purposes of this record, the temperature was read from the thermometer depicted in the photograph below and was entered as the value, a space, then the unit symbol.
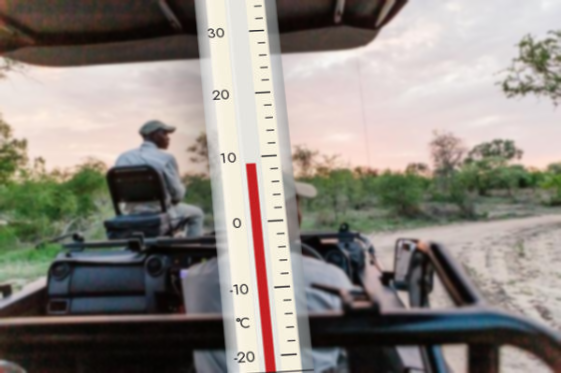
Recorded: 9 °C
